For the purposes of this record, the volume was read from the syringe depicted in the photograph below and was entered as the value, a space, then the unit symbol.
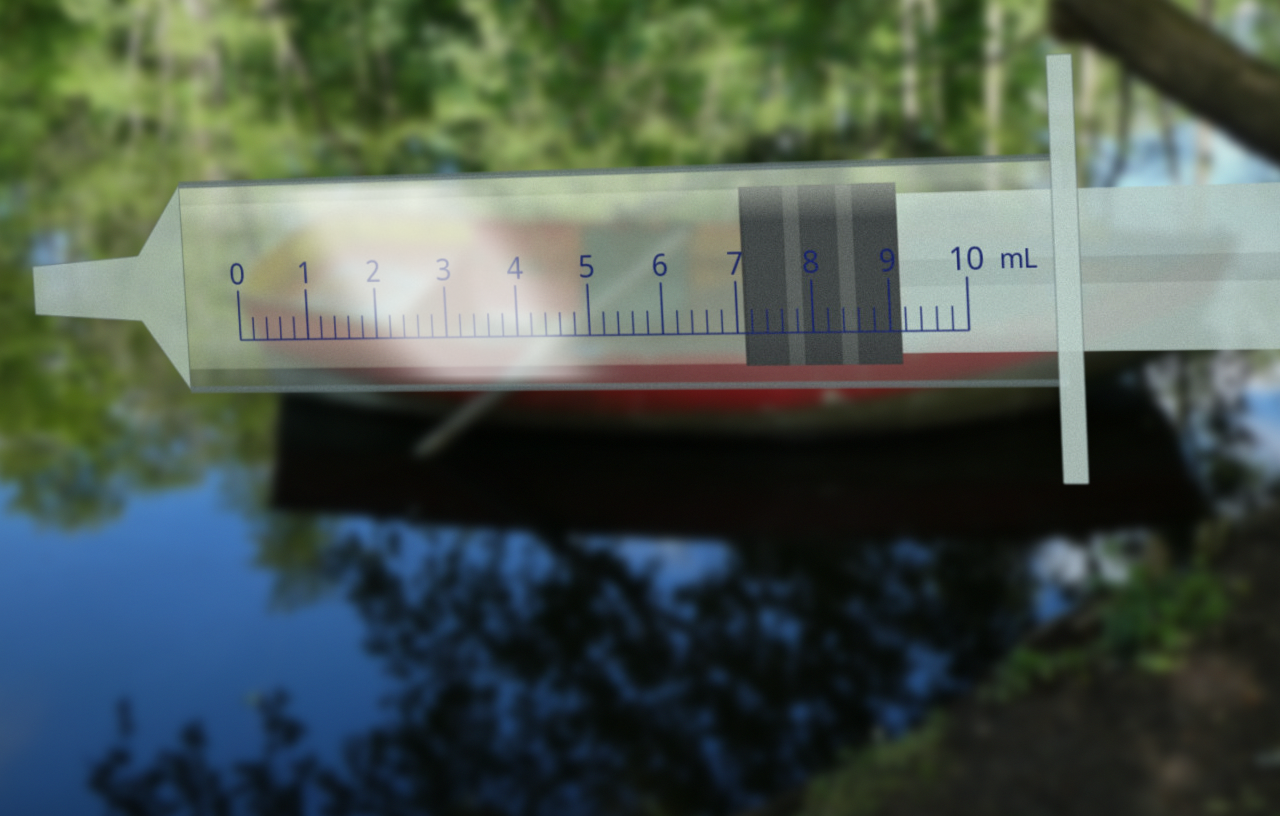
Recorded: 7.1 mL
